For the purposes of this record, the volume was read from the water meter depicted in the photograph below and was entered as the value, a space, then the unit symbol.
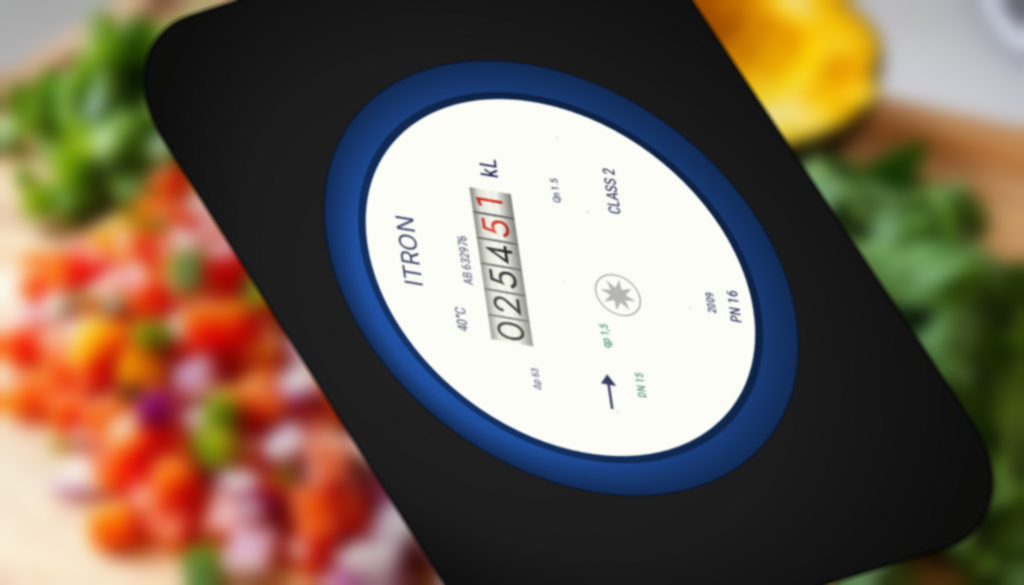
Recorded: 254.51 kL
